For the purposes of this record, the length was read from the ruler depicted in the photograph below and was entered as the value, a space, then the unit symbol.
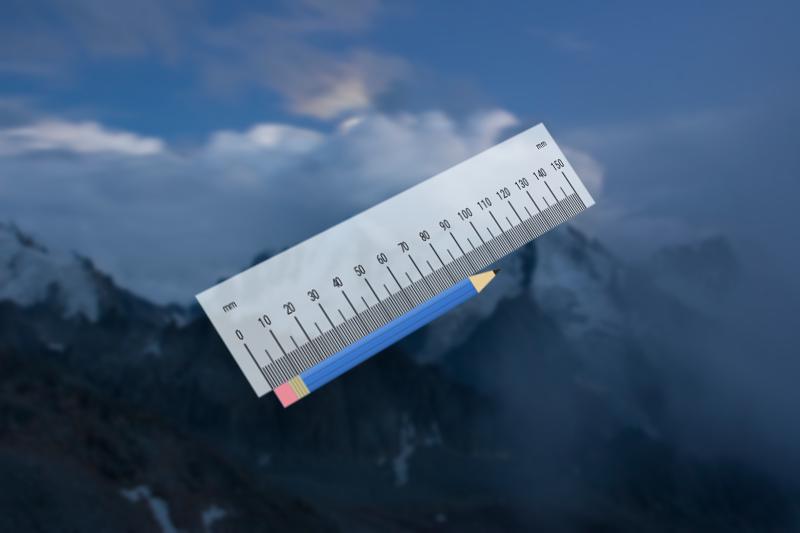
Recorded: 100 mm
